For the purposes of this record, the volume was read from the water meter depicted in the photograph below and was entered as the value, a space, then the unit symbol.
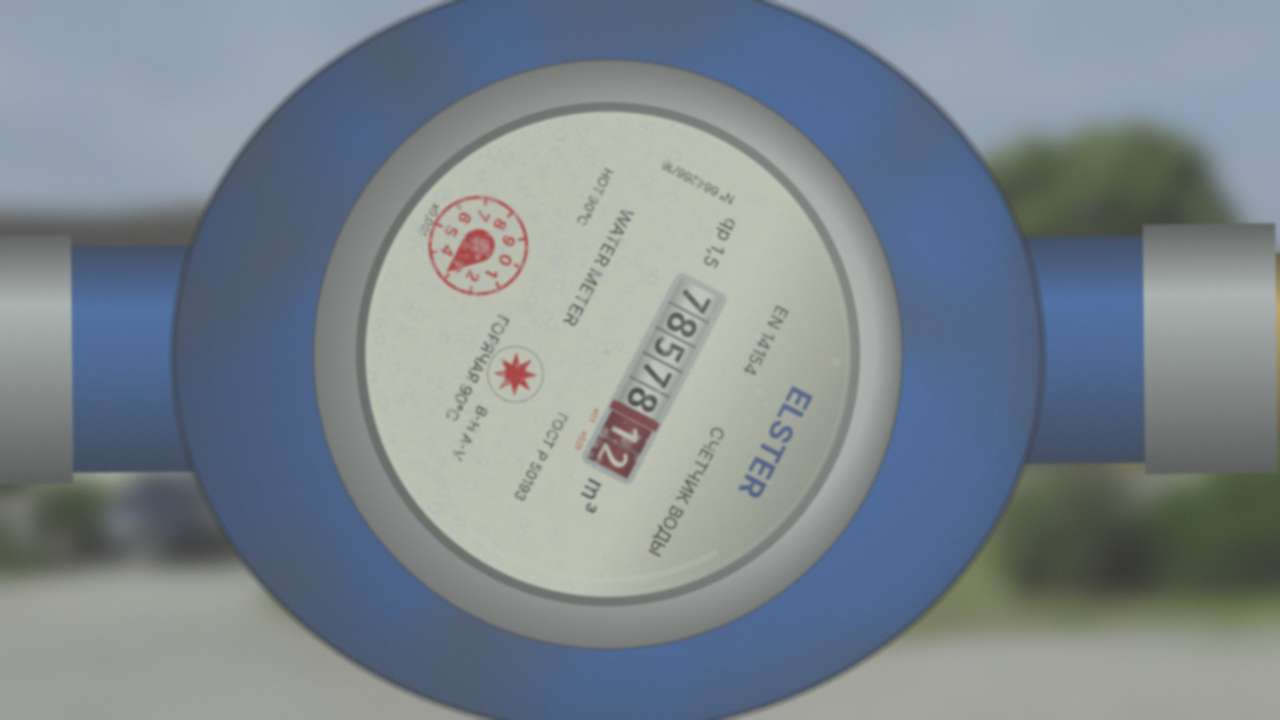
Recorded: 78578.123 m³
